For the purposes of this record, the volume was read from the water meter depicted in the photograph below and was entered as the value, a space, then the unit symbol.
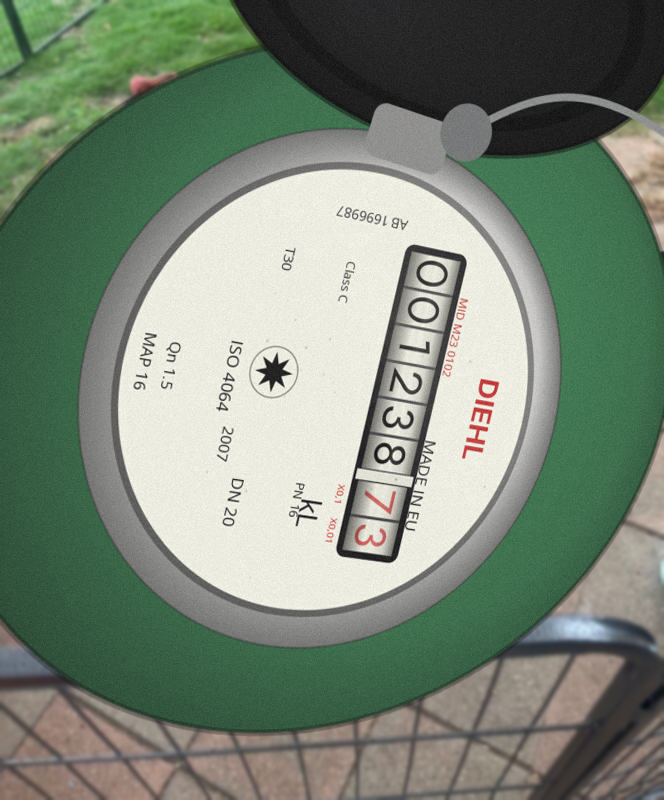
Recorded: 1238.73 kL
